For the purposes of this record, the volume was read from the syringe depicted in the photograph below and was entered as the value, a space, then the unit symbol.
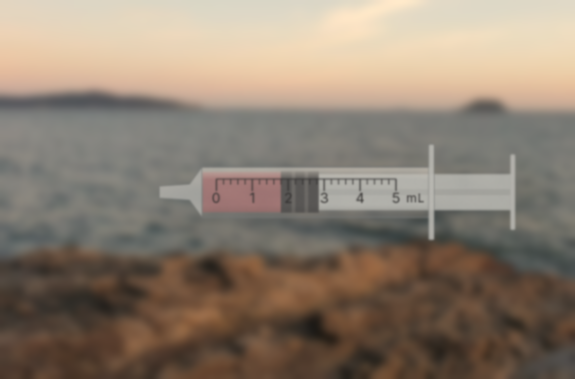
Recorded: 1.8 mL
